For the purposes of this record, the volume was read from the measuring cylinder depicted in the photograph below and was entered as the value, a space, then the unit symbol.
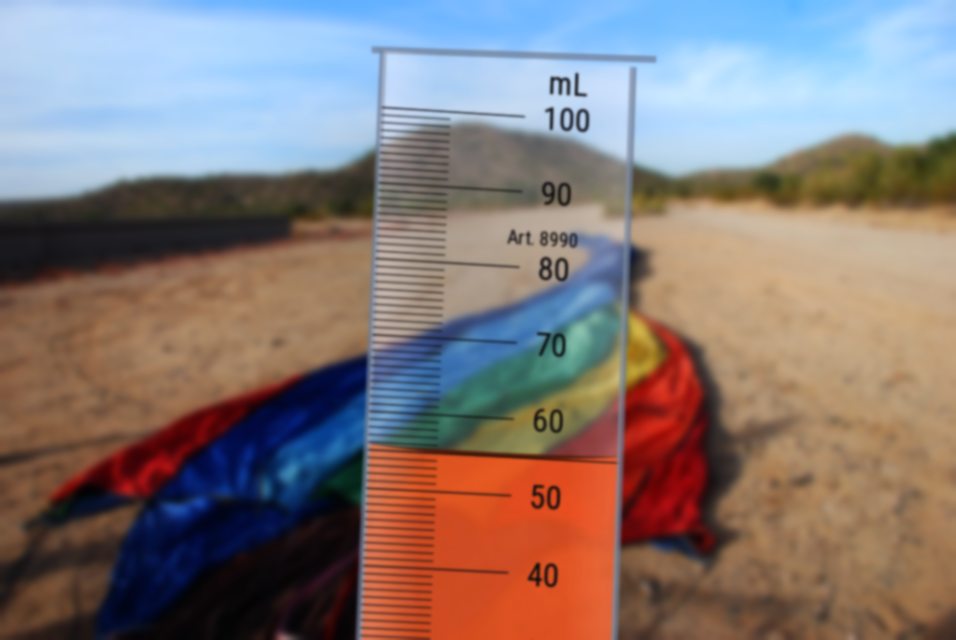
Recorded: 55 mL
